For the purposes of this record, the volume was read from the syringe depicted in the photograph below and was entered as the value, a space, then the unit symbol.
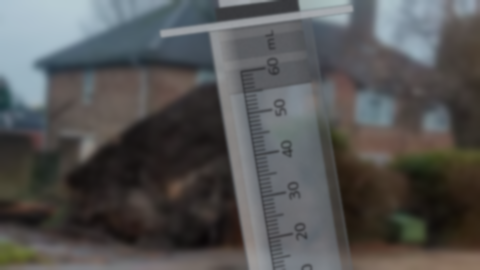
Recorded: 55 mL
